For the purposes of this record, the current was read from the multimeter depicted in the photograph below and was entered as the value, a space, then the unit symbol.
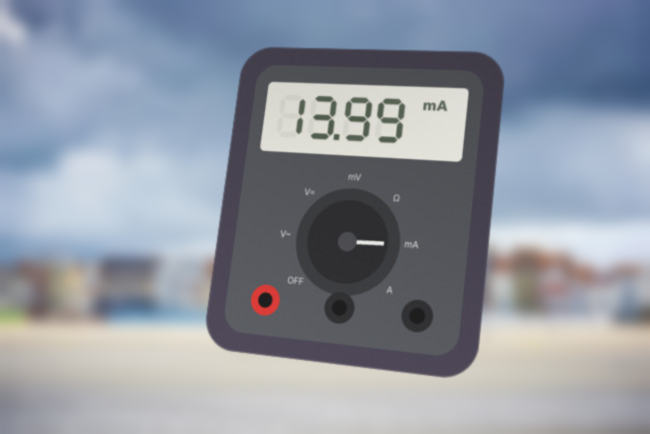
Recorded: 13.99 mA
